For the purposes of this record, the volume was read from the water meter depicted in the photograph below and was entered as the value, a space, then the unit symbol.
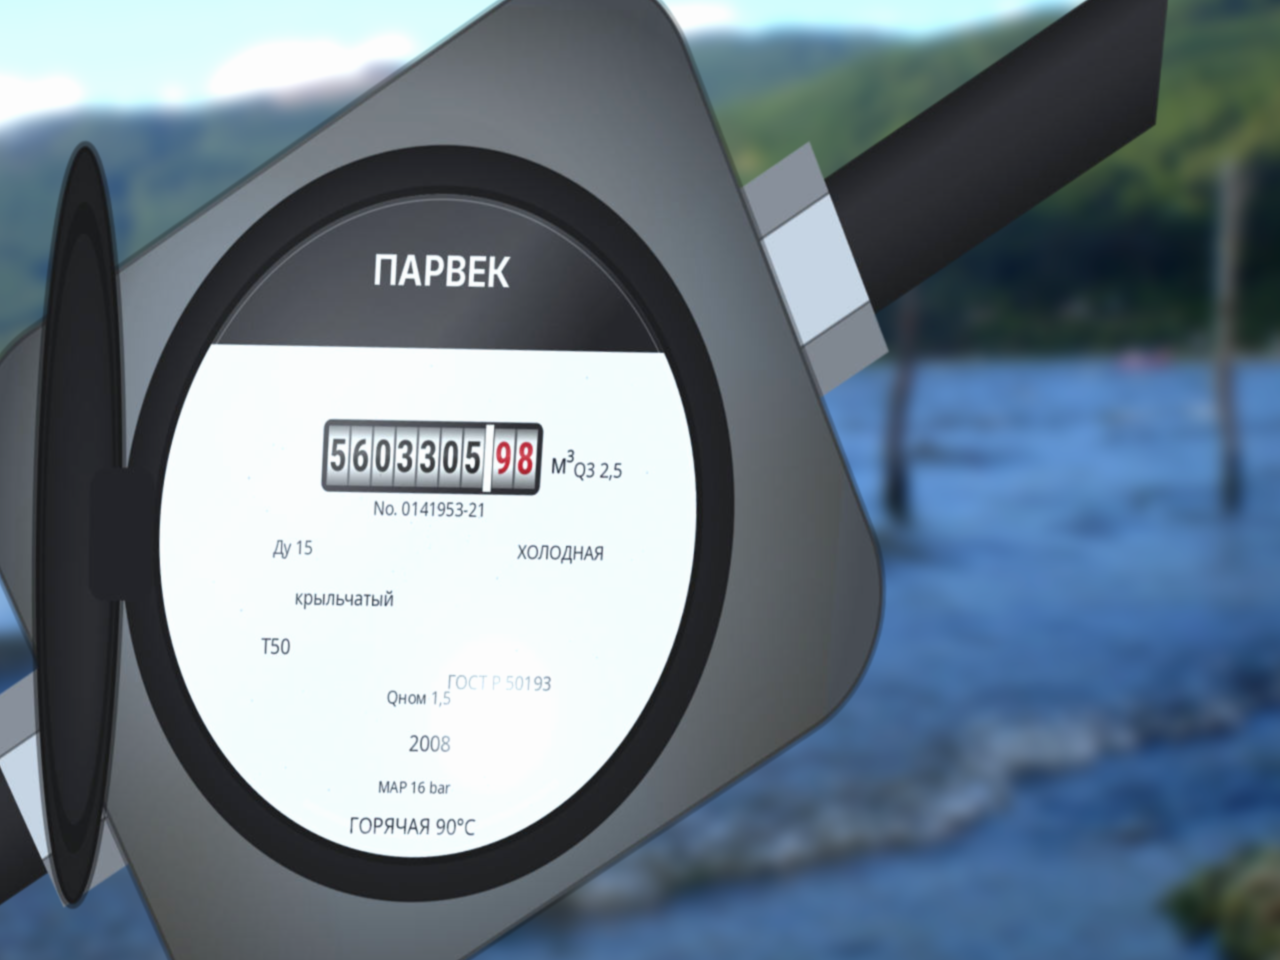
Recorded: 5603305.98 m³
